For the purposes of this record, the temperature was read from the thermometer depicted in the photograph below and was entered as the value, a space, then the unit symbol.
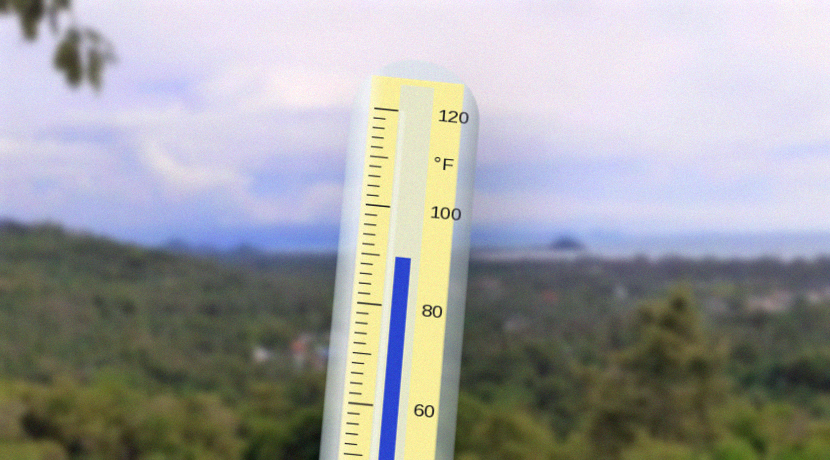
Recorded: 90 °F
